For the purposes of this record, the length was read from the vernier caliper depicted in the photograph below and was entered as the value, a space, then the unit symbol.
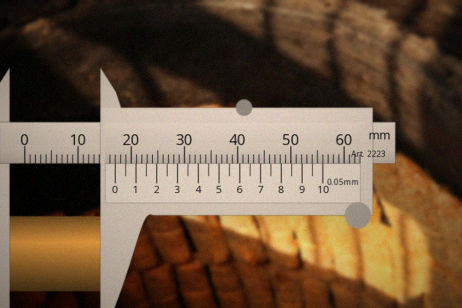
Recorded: 17.0 mm
